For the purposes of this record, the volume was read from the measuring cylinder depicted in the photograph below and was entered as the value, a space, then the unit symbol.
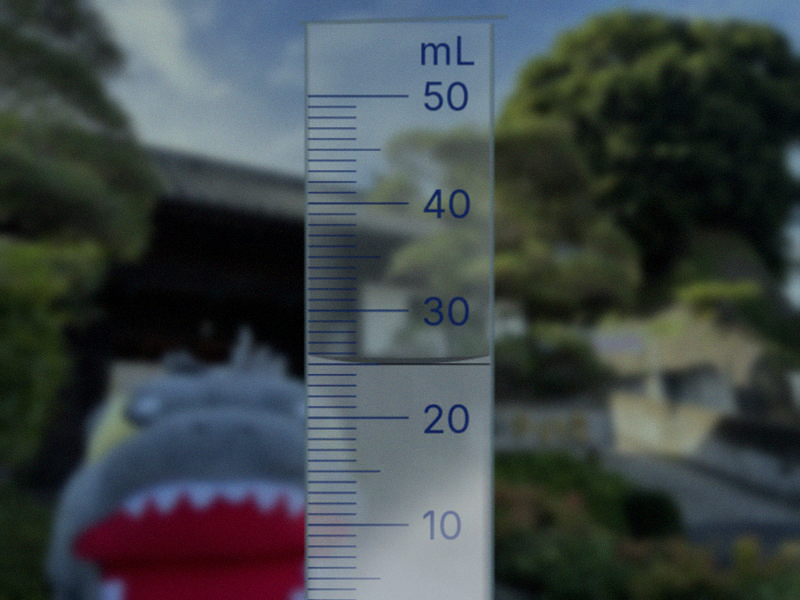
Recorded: 25 mL
